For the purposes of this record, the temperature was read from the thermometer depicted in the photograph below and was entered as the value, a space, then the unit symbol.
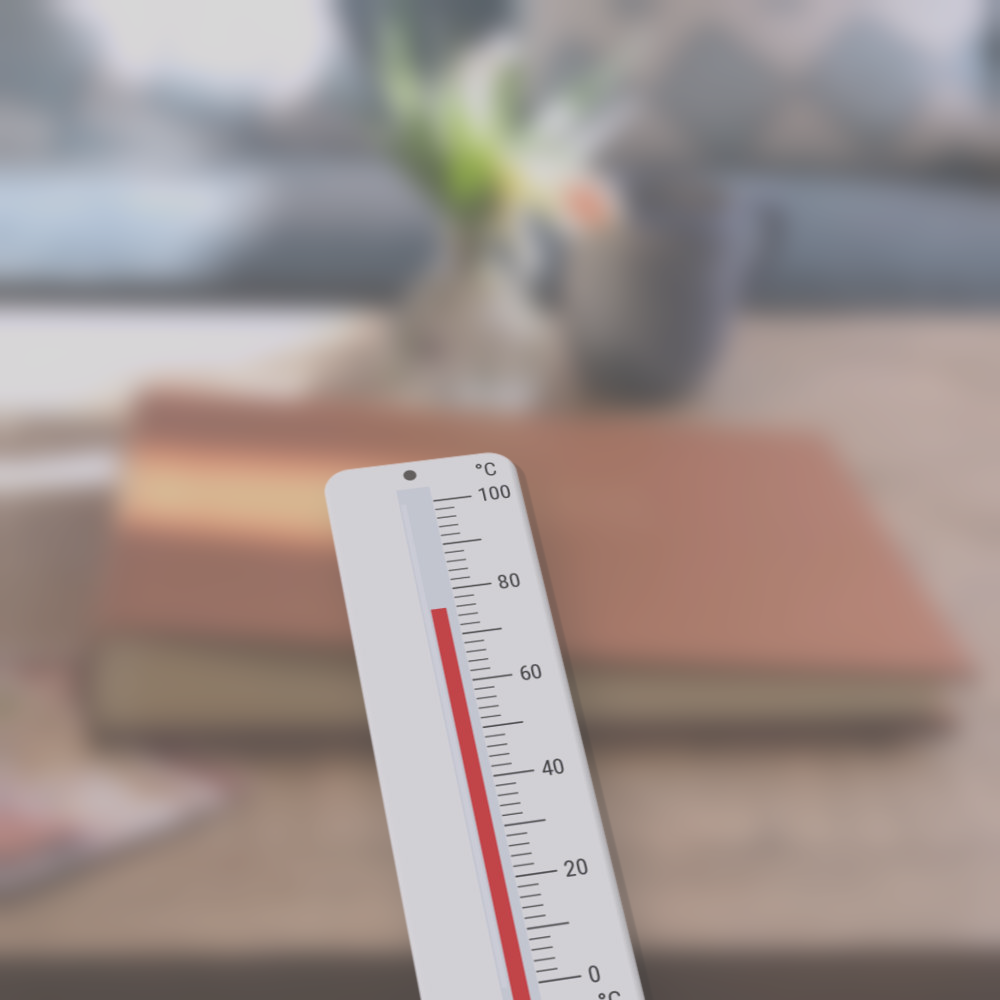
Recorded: 76 °C
